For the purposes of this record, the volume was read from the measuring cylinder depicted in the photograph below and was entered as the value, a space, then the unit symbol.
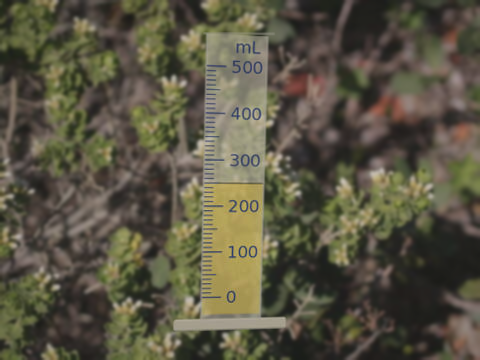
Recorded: 250 mL
